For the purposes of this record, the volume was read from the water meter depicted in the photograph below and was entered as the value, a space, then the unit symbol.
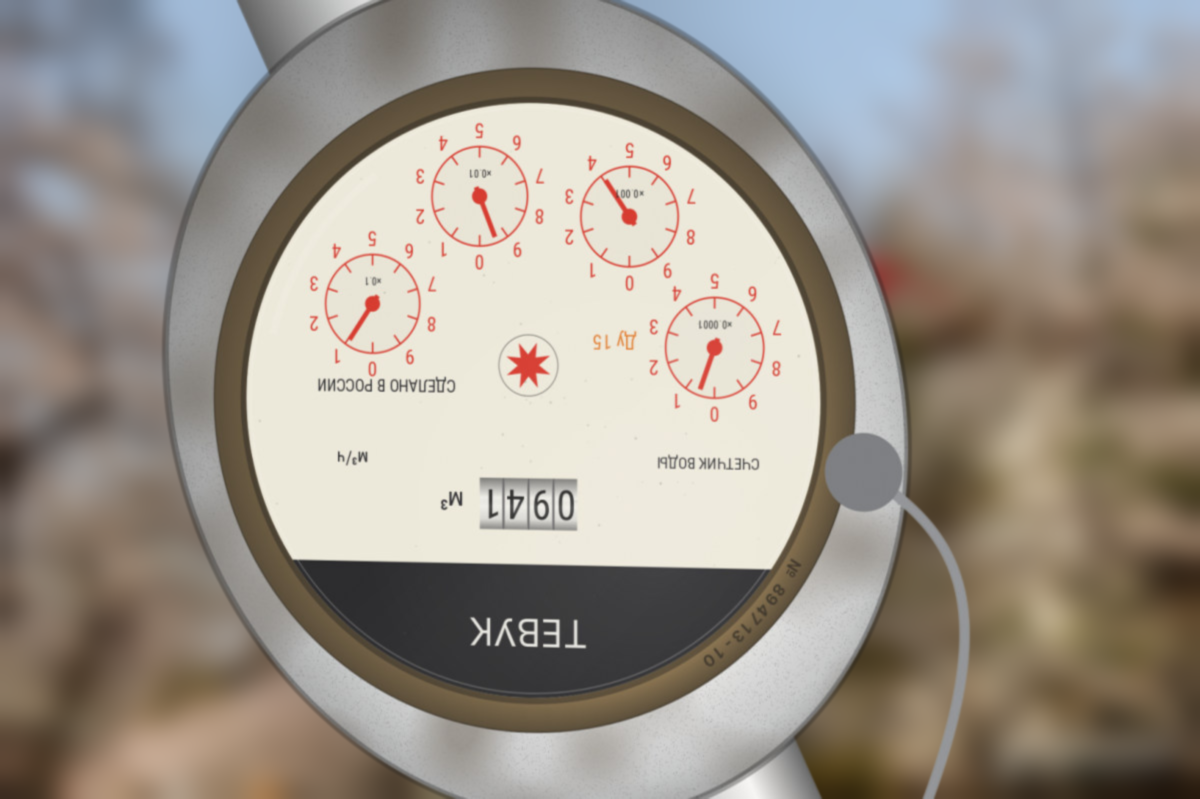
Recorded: 941.0940 m³
